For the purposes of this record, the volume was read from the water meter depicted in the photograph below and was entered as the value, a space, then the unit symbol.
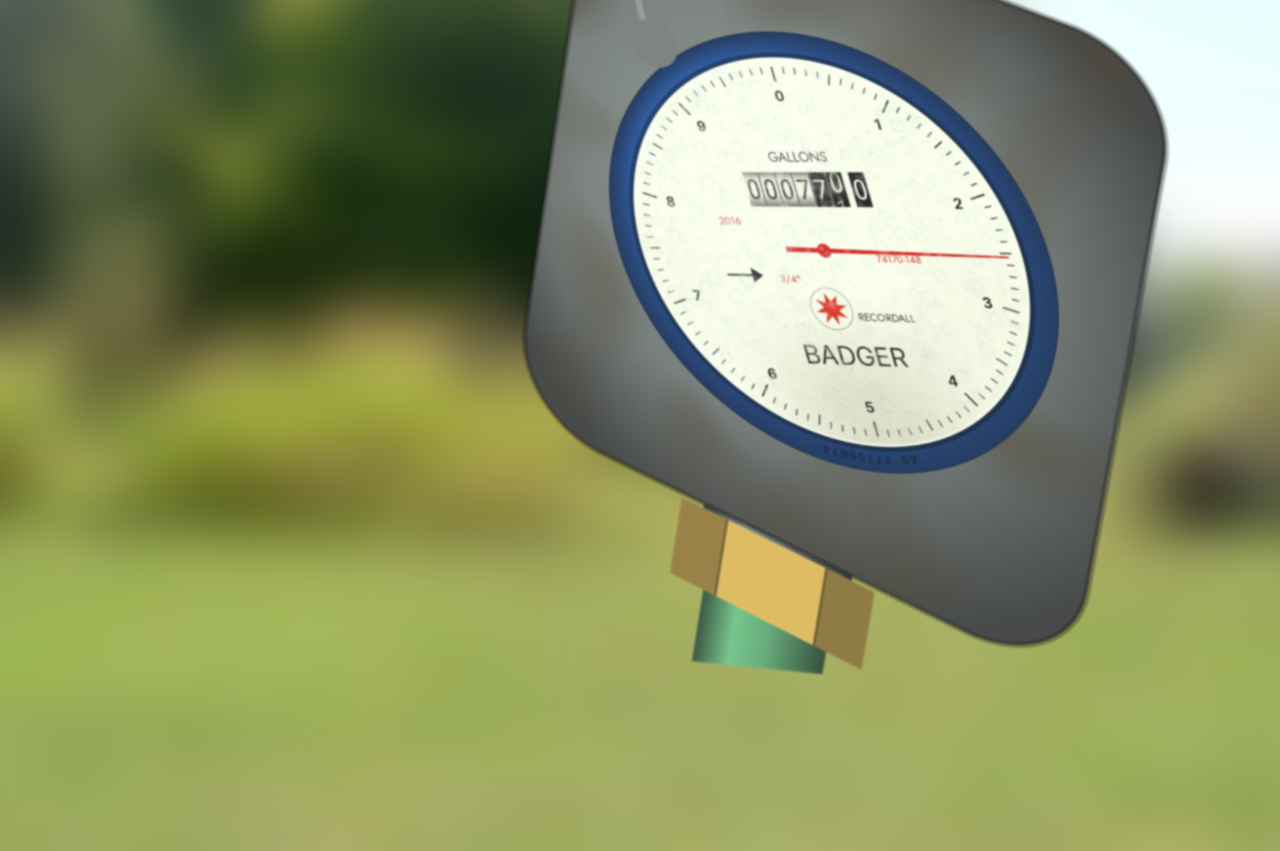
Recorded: 7702.5 gal
